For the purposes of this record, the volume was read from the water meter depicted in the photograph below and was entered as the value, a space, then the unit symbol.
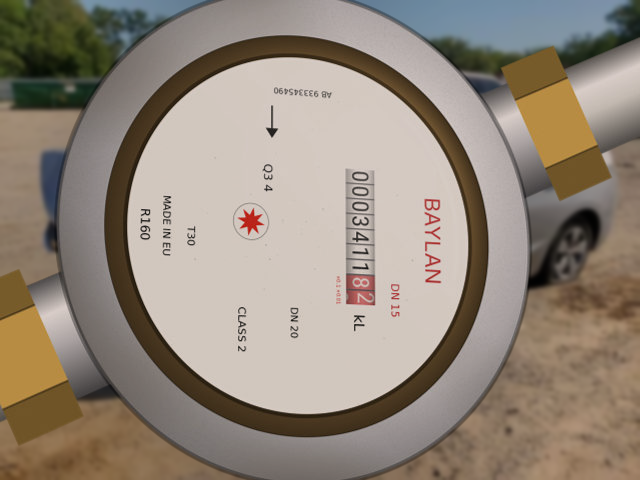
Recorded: 3411.82 kL
